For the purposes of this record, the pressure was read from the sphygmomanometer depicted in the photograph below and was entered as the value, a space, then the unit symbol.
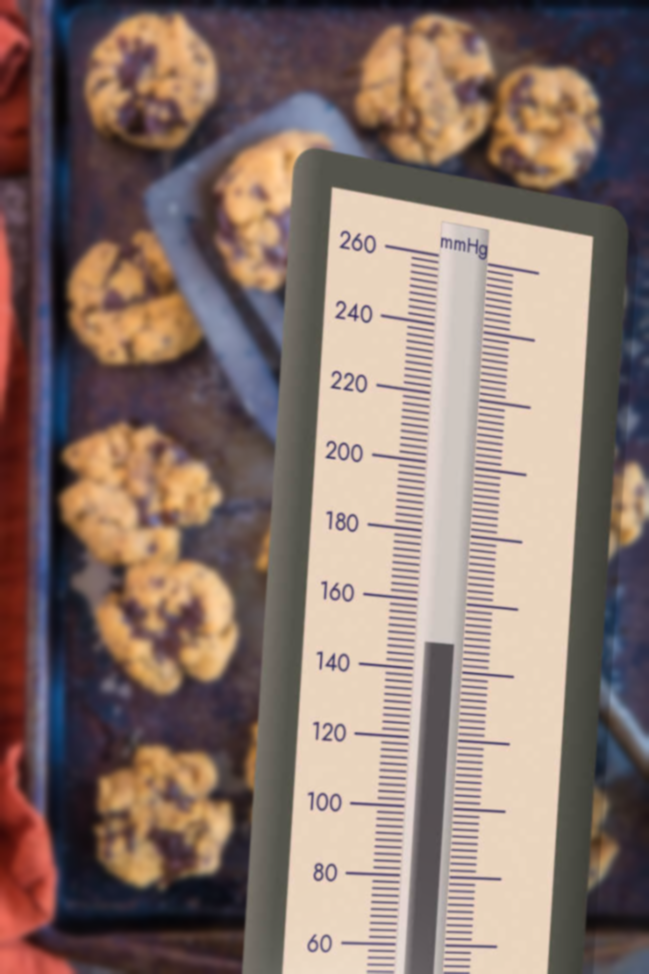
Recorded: 148 mmHg
